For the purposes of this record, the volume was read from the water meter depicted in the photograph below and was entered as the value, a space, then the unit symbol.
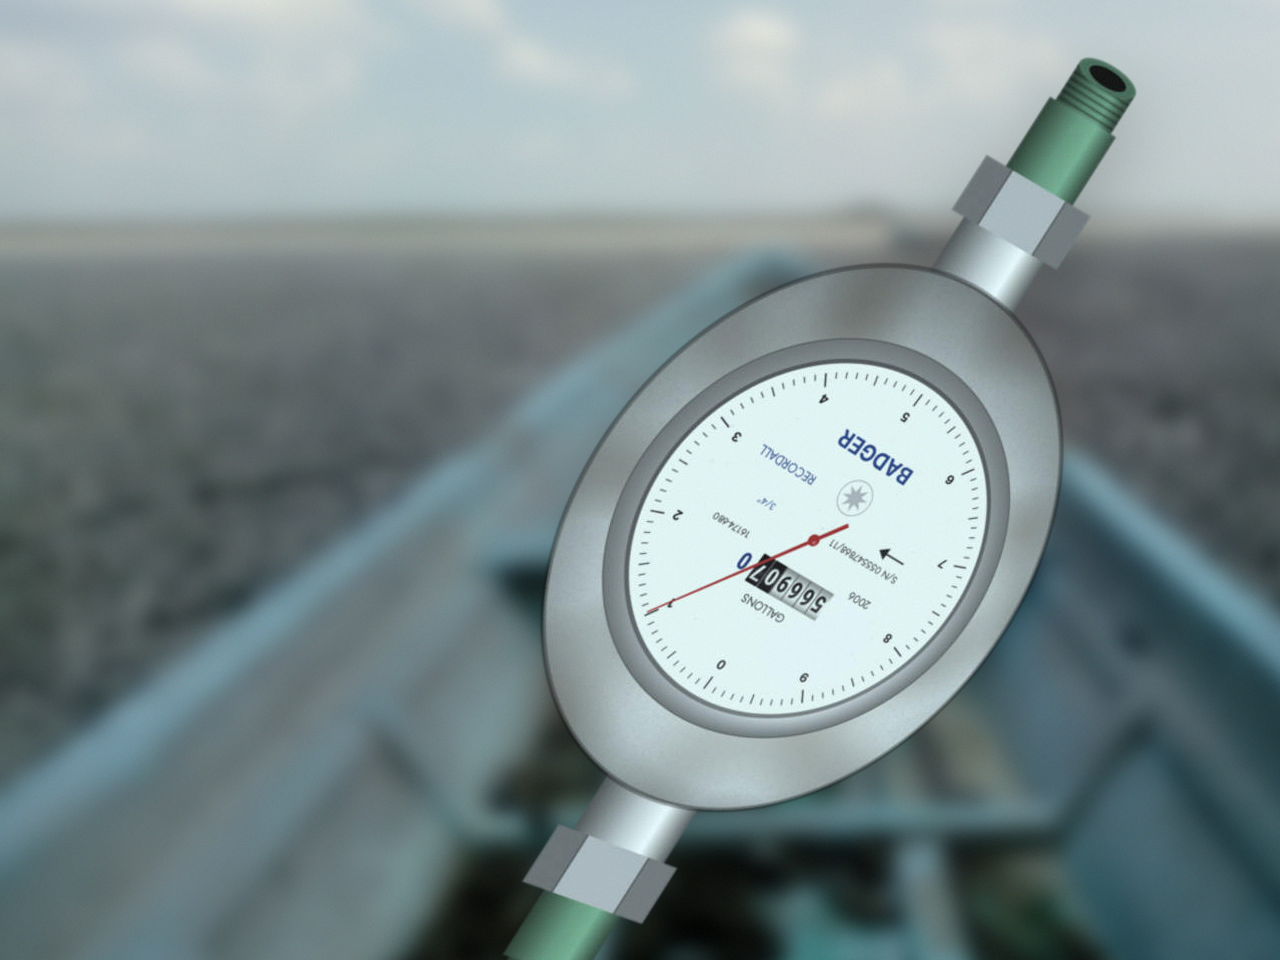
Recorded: 5669071.0 gal
